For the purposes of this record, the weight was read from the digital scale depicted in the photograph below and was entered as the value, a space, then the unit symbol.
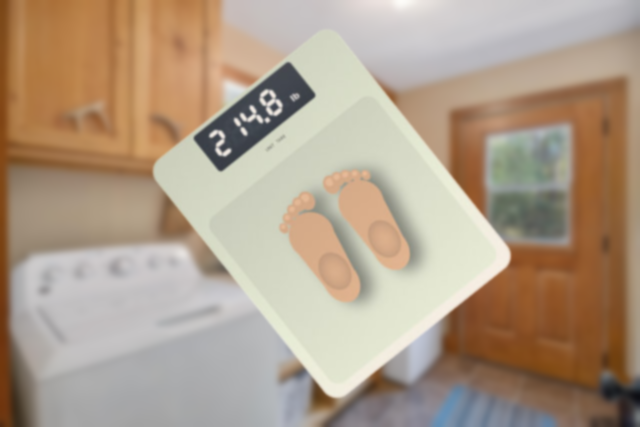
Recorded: 214.8 lb
